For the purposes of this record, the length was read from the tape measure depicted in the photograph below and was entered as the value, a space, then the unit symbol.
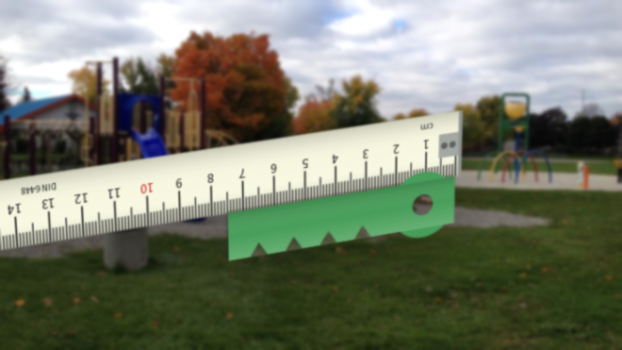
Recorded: 7.5 cm
